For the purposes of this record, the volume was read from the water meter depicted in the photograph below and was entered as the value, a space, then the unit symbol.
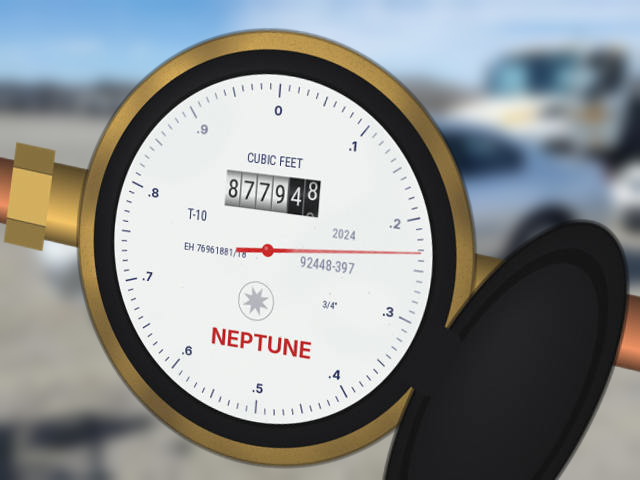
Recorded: 877948.23 ft³
